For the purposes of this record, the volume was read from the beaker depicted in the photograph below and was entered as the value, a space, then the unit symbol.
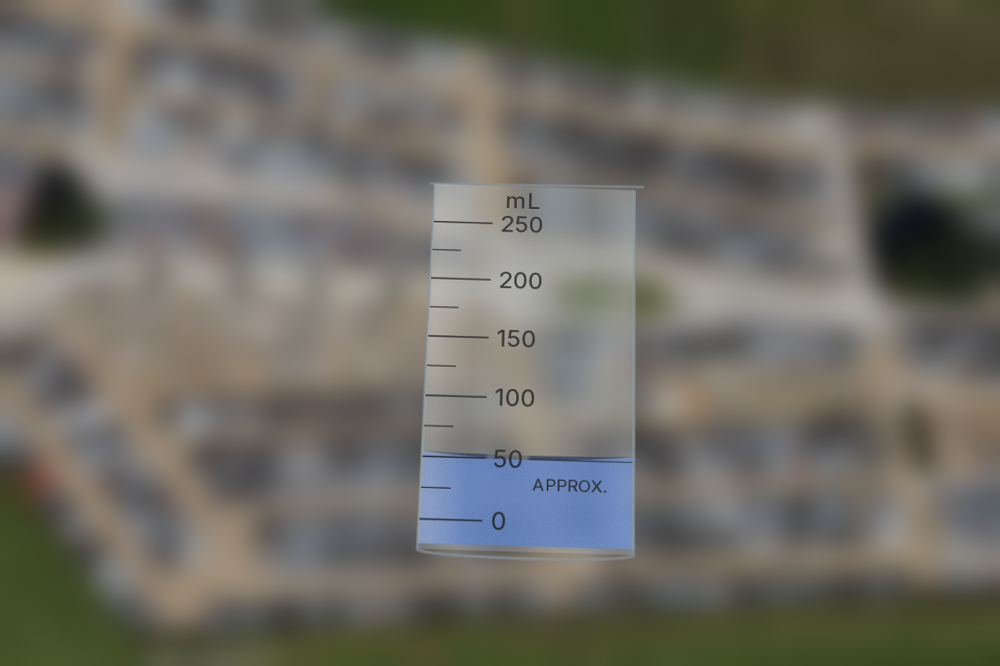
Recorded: 50 mL
